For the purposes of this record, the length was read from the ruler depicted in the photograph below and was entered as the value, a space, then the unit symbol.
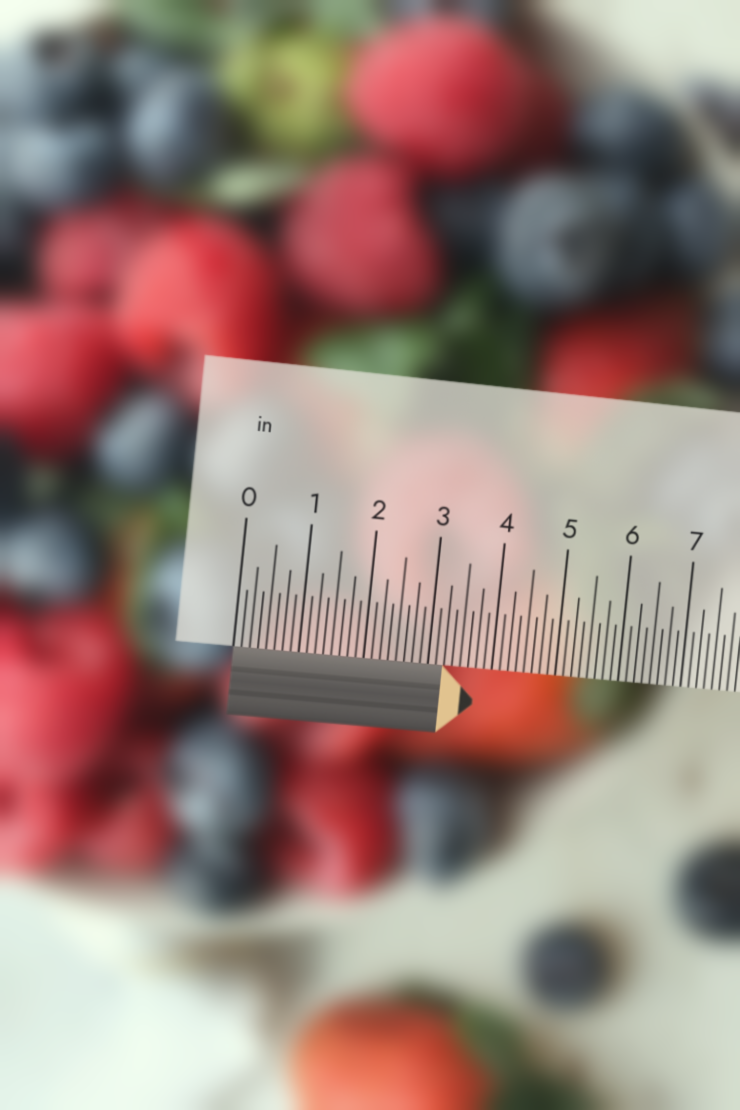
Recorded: 3.75 in
